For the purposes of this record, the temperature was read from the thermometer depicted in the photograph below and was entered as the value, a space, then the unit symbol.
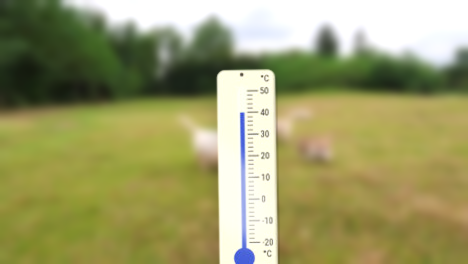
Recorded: 40 °C
